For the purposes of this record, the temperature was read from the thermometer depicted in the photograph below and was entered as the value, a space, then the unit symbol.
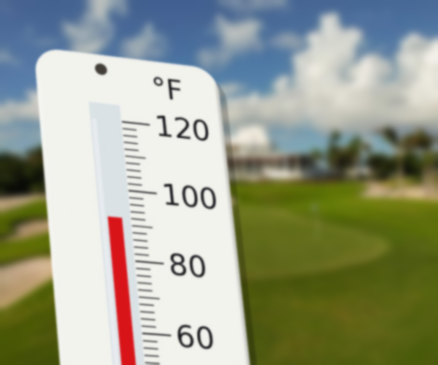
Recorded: 92 °F
